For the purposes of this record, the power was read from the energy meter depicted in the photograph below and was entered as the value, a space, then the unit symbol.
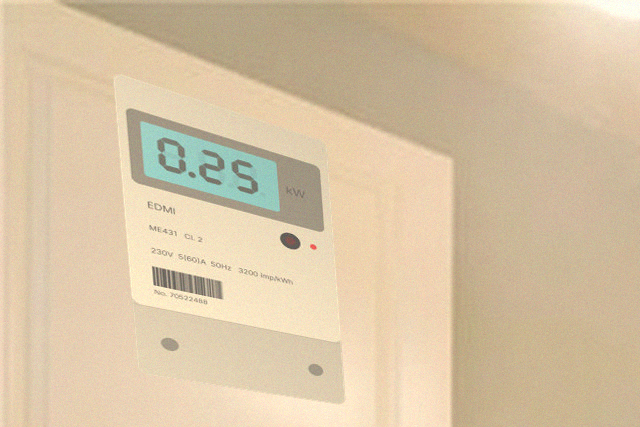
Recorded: 0.25 kW
